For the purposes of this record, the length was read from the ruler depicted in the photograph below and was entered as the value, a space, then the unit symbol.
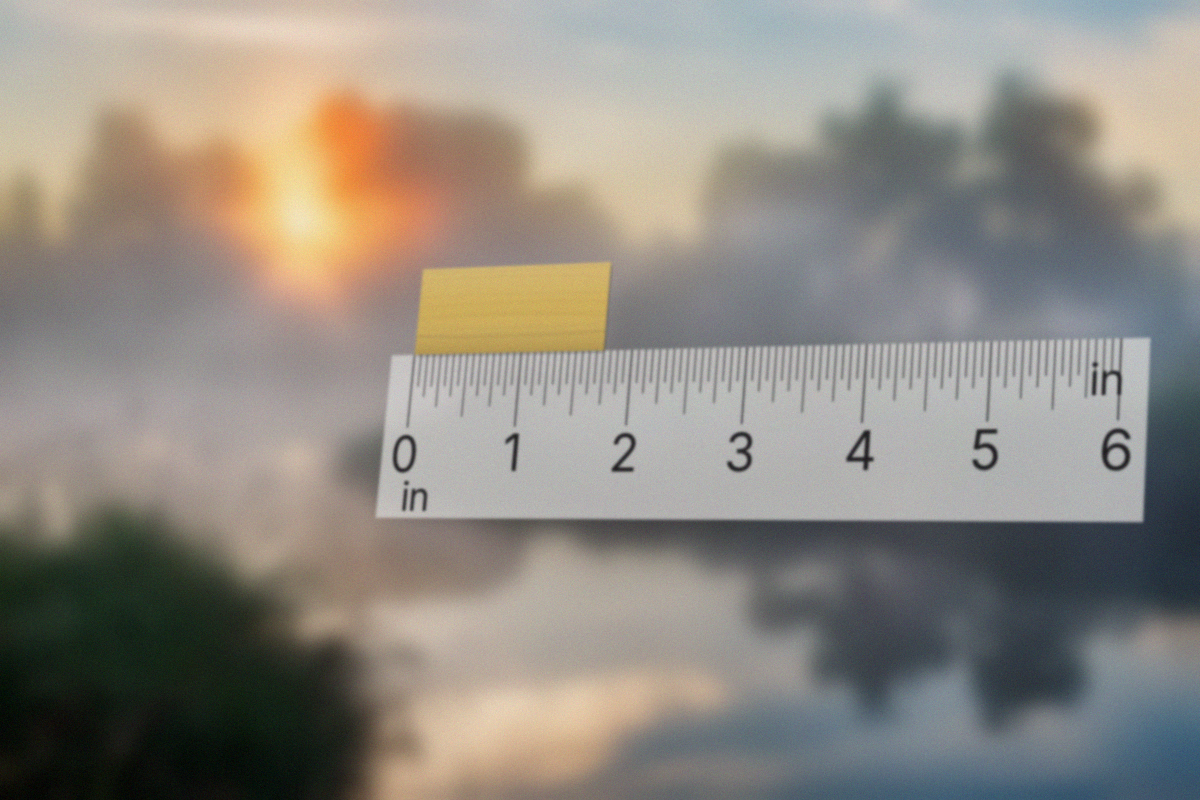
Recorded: 1.75 in
